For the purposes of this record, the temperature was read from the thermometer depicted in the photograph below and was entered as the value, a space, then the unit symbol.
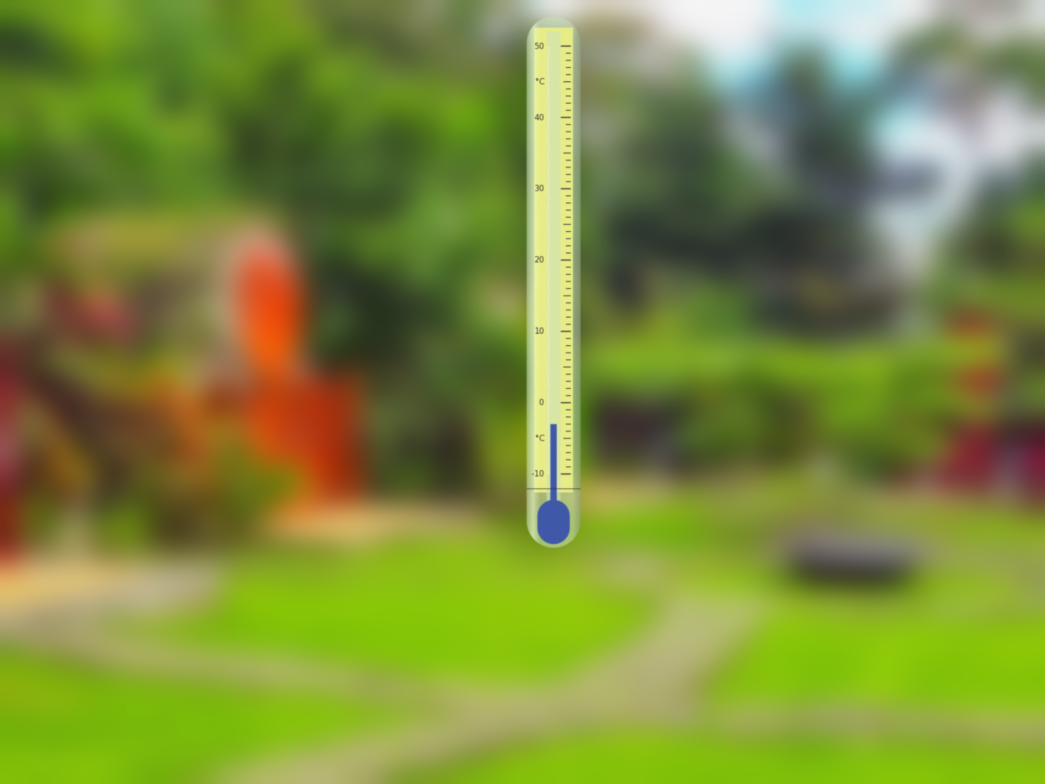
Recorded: -3 °C
